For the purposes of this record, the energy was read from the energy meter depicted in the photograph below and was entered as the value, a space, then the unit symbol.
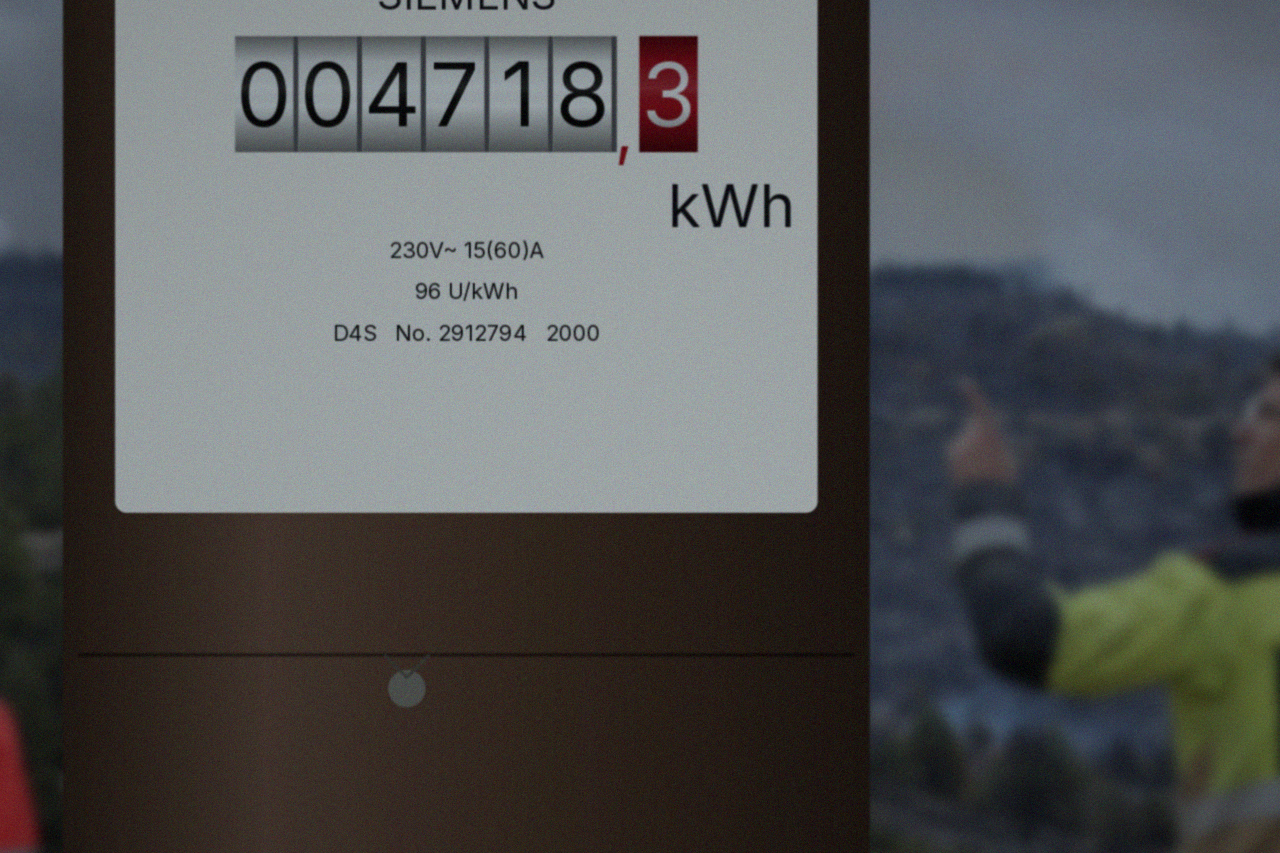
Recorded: 4718.3 kWh
